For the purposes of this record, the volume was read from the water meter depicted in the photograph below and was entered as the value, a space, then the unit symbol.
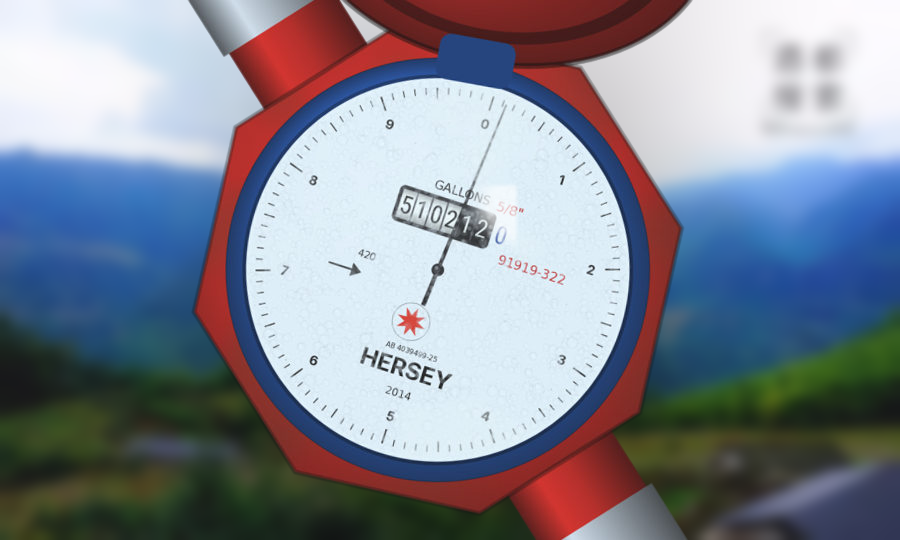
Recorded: 5102120.1 gal
